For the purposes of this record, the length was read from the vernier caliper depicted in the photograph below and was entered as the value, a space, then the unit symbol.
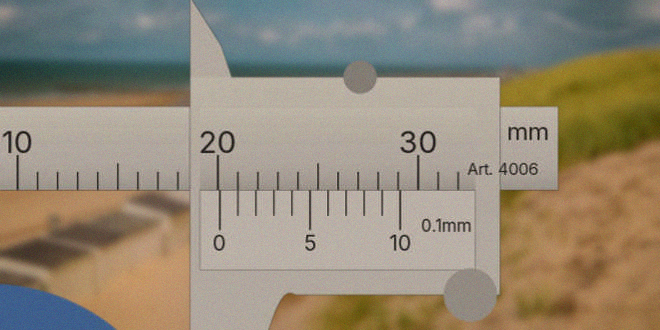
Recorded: 20.1 mm
